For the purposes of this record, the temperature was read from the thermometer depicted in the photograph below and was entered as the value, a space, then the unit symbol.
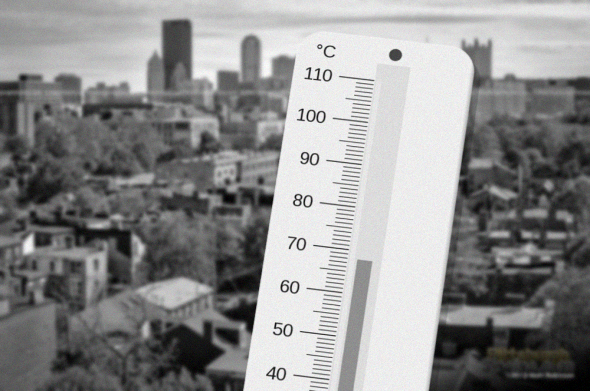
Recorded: 68 °C
